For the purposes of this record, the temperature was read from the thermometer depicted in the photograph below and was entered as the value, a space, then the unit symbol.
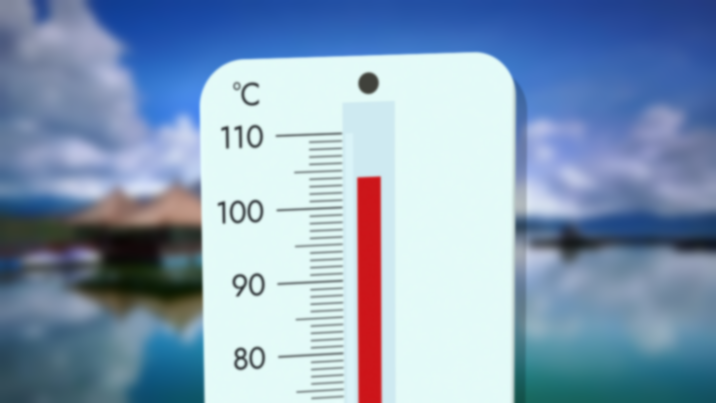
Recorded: 104 °C
